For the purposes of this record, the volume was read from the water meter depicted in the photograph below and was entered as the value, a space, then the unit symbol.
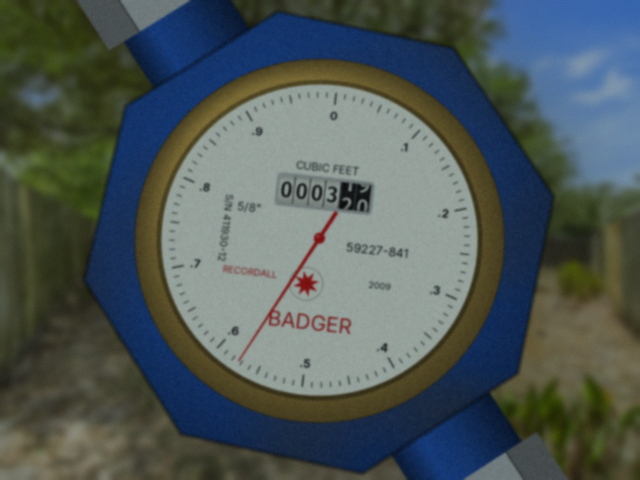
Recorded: 319.57 ft³
